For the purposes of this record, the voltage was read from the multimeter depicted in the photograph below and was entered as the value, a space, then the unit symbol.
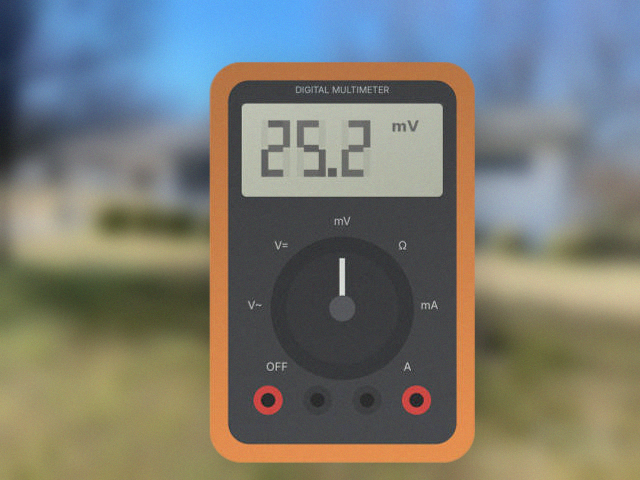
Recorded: 25.2 mV
